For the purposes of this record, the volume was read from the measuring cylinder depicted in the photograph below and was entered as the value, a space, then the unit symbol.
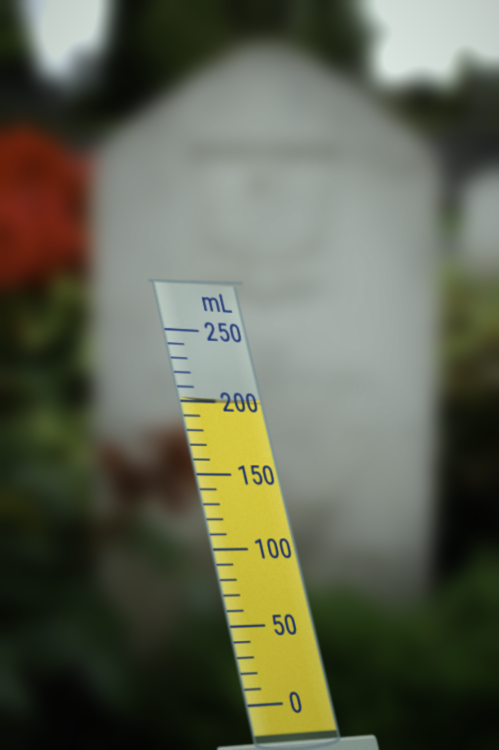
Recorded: 200 mL
